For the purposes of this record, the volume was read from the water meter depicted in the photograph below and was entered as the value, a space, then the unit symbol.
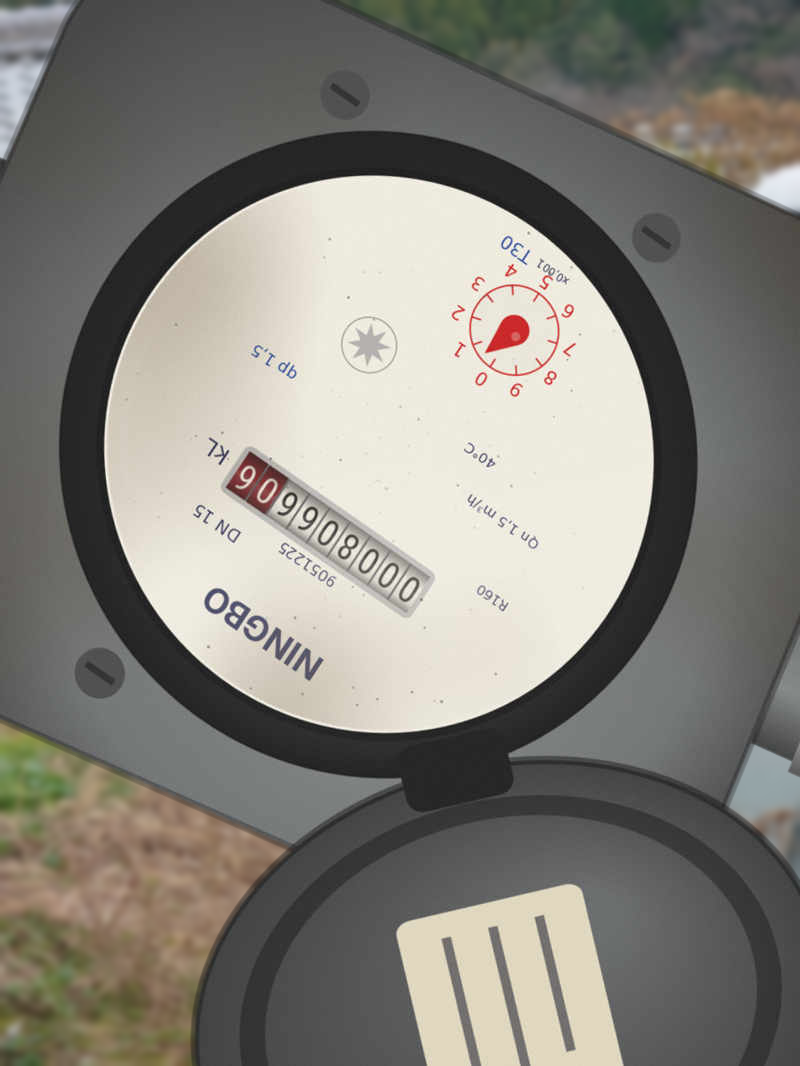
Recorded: 8066.060 kL
